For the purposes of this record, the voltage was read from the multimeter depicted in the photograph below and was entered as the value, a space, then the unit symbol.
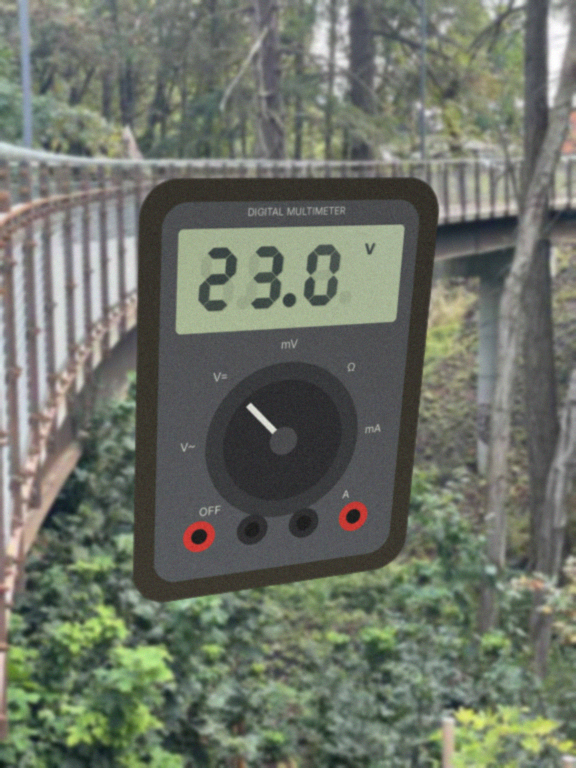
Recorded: 23.0 V
